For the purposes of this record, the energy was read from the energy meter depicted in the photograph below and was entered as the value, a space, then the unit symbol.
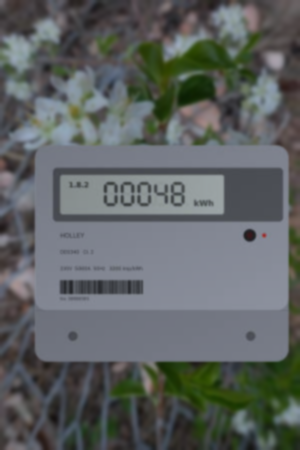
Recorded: 48 kWh
